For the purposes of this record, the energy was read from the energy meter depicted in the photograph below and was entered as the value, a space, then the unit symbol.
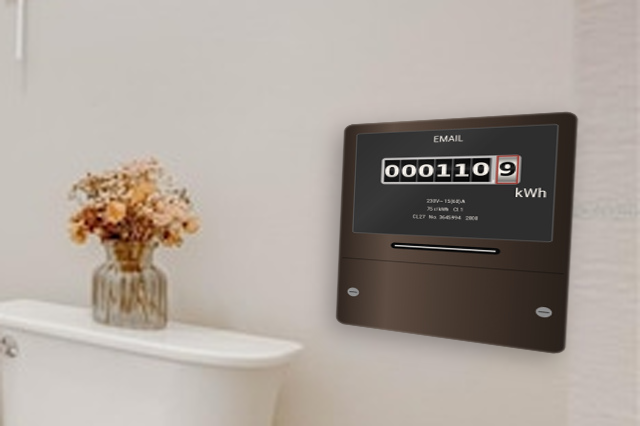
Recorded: 110.9 kWh
